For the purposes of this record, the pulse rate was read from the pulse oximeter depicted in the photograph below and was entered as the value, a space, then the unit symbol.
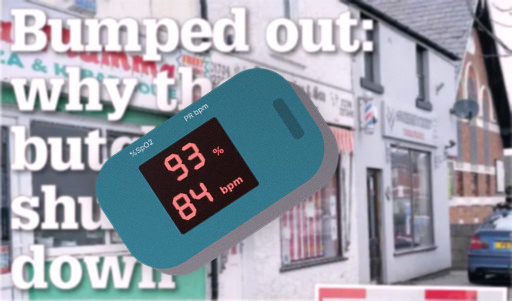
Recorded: 84 bpm
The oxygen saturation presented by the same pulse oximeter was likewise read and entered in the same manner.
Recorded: 93 %
